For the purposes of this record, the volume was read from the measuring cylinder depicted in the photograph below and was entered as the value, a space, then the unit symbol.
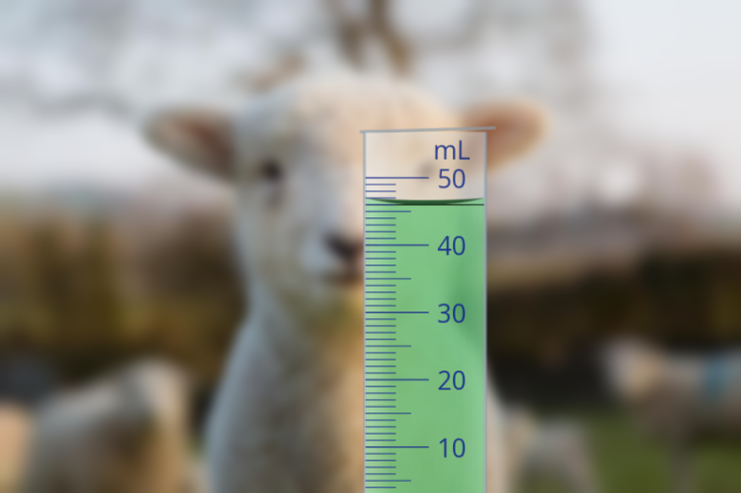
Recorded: 46 mL
